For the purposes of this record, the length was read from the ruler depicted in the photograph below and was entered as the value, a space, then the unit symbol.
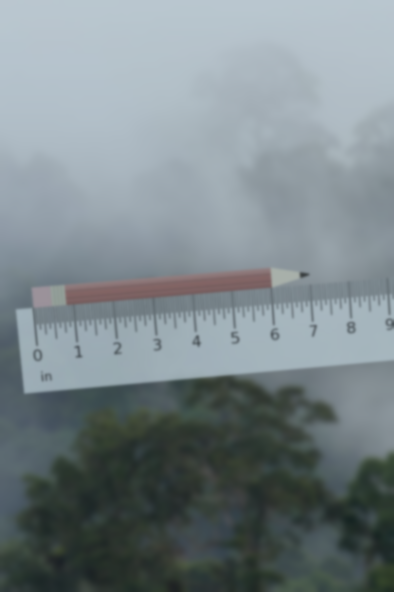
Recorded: 7 in
